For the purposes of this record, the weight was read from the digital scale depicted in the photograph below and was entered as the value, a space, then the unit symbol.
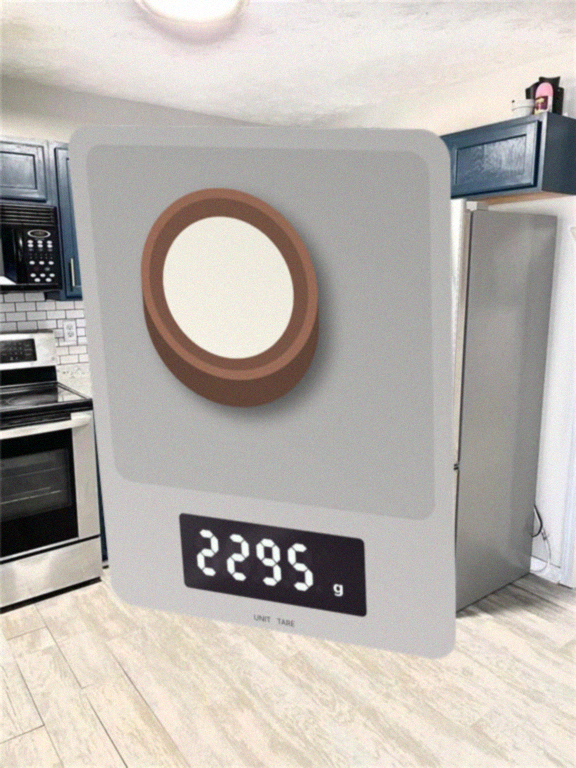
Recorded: 2295 g
